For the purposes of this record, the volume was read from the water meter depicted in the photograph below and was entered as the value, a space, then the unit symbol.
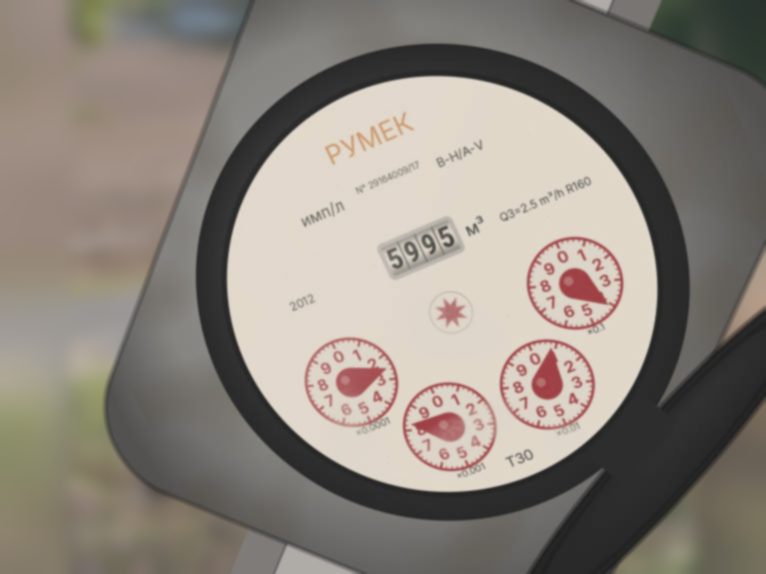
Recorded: 5995.4082 m³
